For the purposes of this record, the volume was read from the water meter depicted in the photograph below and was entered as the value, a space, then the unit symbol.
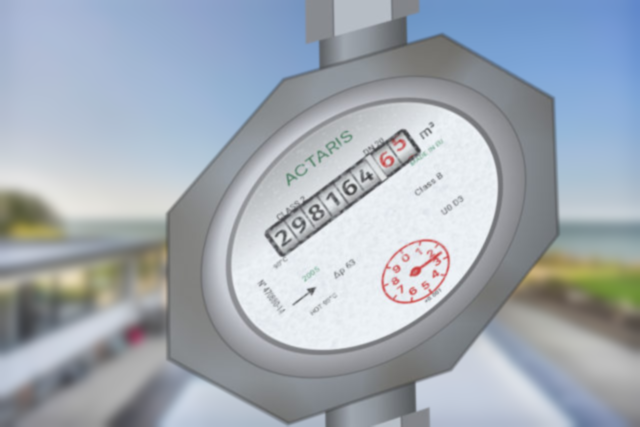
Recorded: 298164.652 m³
